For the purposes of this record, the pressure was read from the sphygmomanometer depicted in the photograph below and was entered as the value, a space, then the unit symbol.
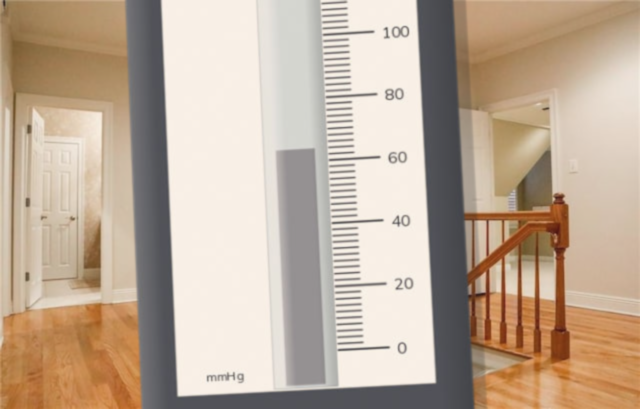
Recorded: 64 mmHg
